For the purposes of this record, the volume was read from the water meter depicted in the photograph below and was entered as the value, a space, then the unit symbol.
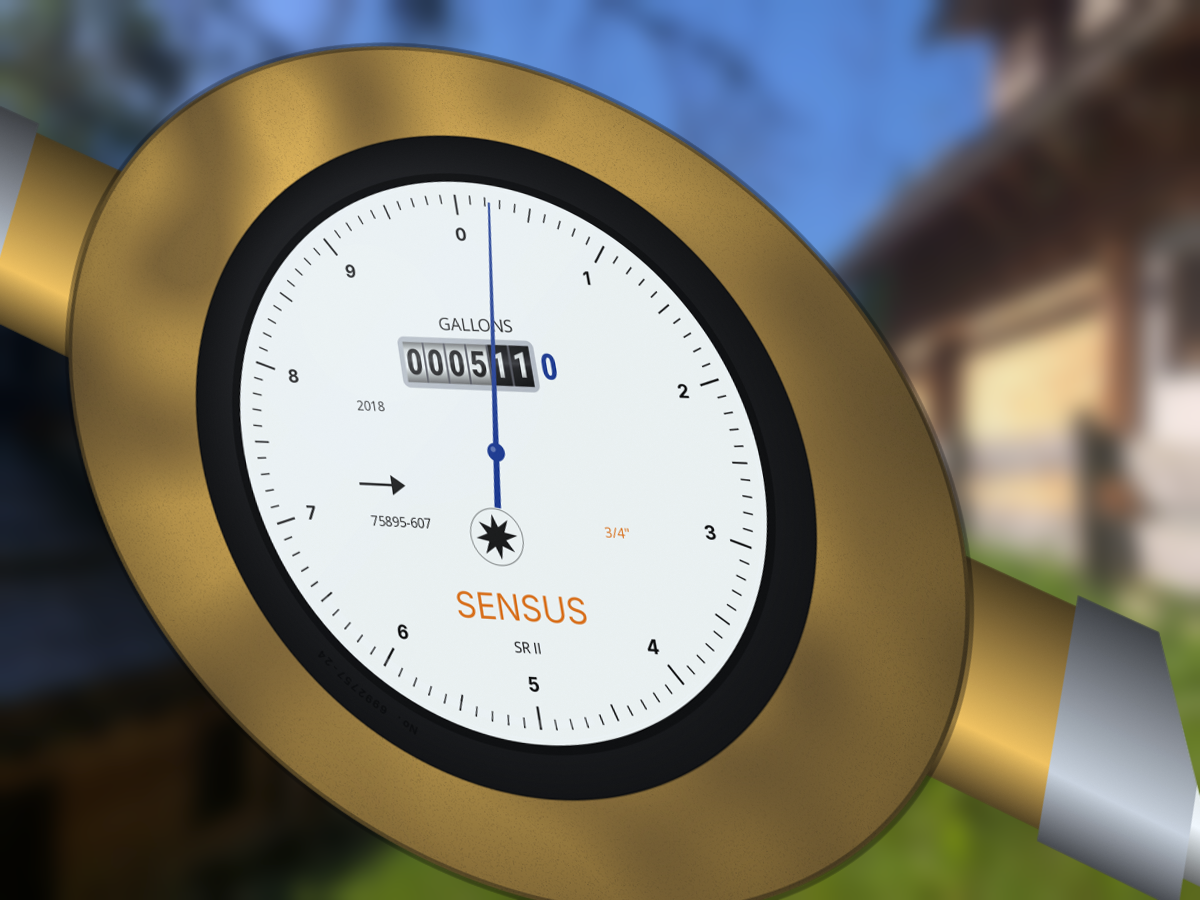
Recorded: 5110.2 gal
